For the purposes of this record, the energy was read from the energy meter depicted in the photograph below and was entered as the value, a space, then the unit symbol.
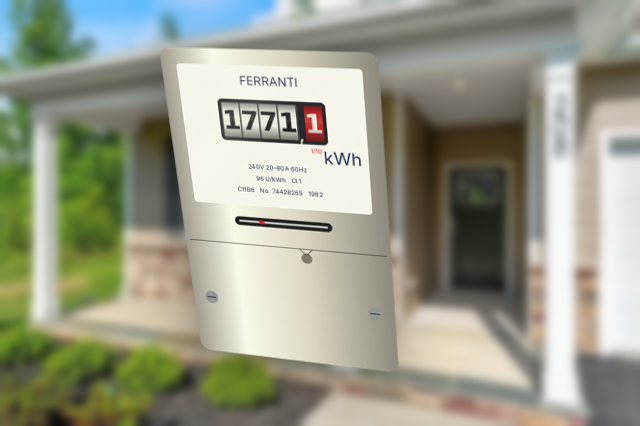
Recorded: 1771.1 kWh
